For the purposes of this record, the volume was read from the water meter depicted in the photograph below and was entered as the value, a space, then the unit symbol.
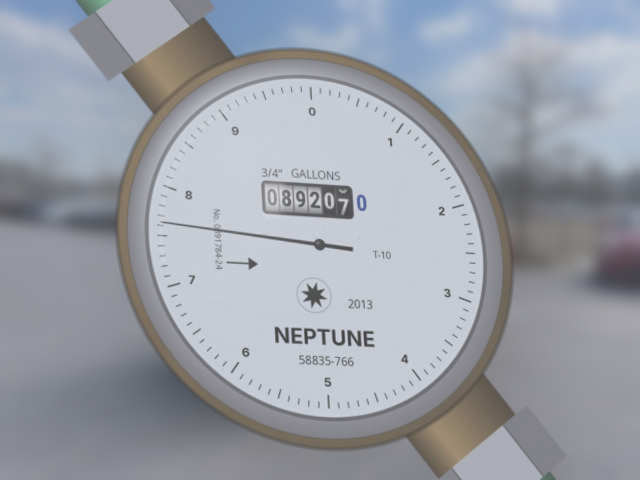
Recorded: 892067.6 gal
